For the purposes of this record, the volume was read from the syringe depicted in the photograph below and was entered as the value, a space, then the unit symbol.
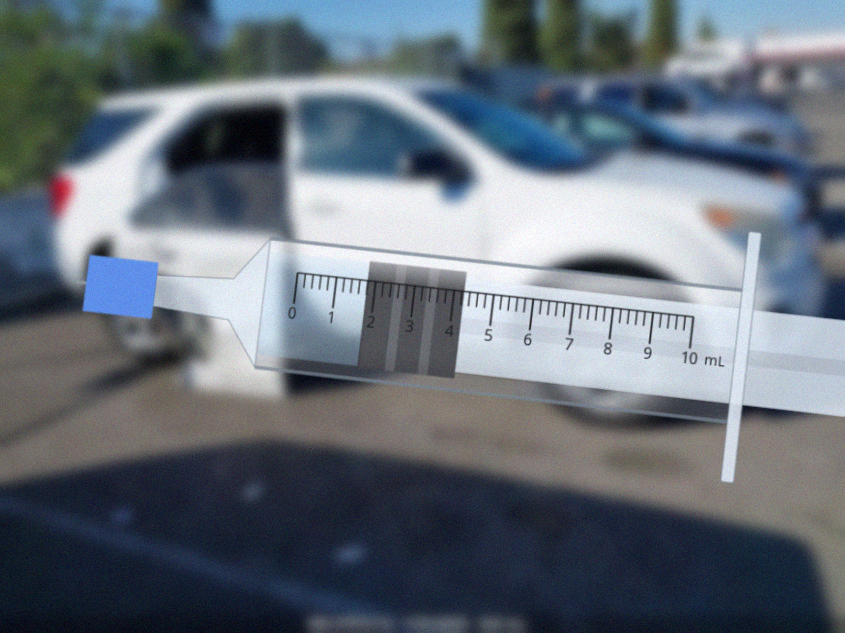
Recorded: 1.8 mL
